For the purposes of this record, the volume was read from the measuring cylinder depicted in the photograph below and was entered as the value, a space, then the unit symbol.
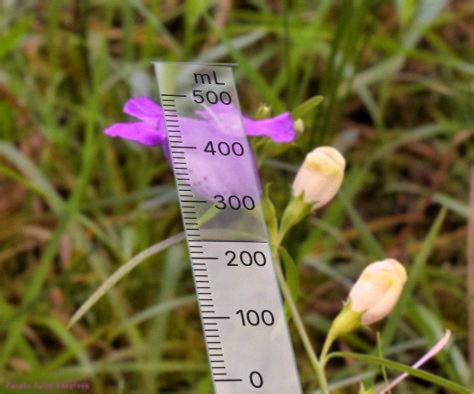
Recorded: 230 mL
